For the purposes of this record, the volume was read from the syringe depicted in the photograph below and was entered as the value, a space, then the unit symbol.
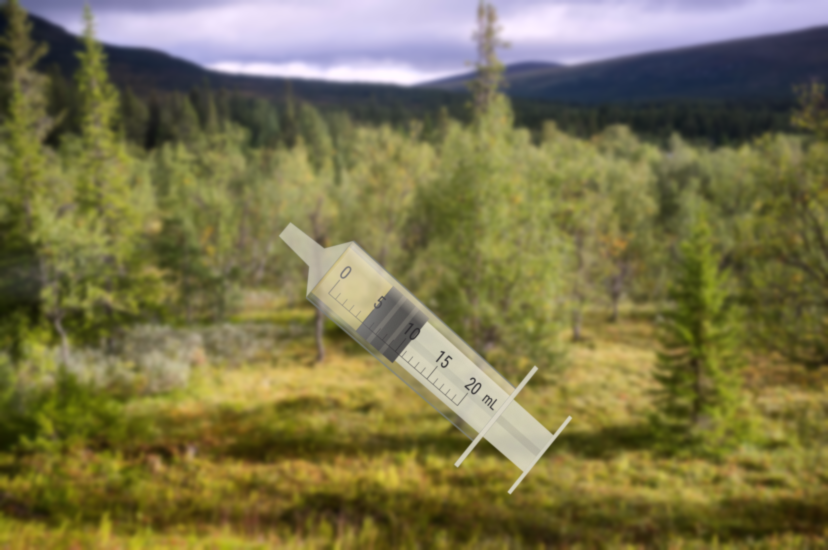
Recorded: 5 mL
